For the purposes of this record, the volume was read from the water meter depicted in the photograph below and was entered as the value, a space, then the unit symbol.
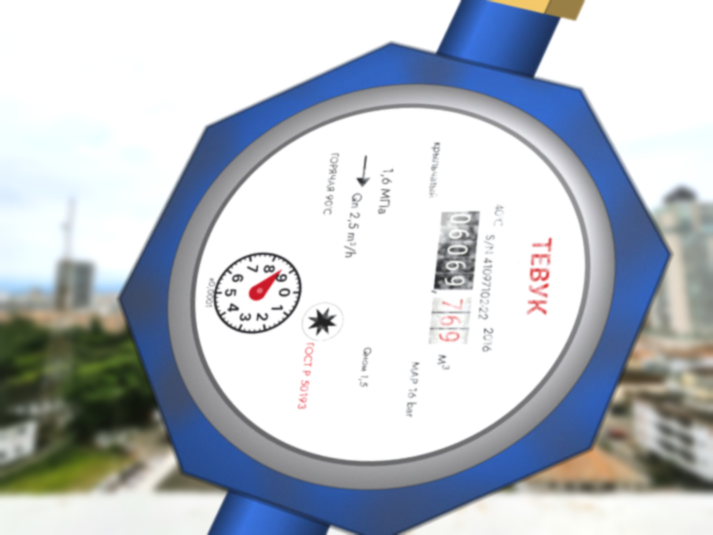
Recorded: 6069.7698 m³
